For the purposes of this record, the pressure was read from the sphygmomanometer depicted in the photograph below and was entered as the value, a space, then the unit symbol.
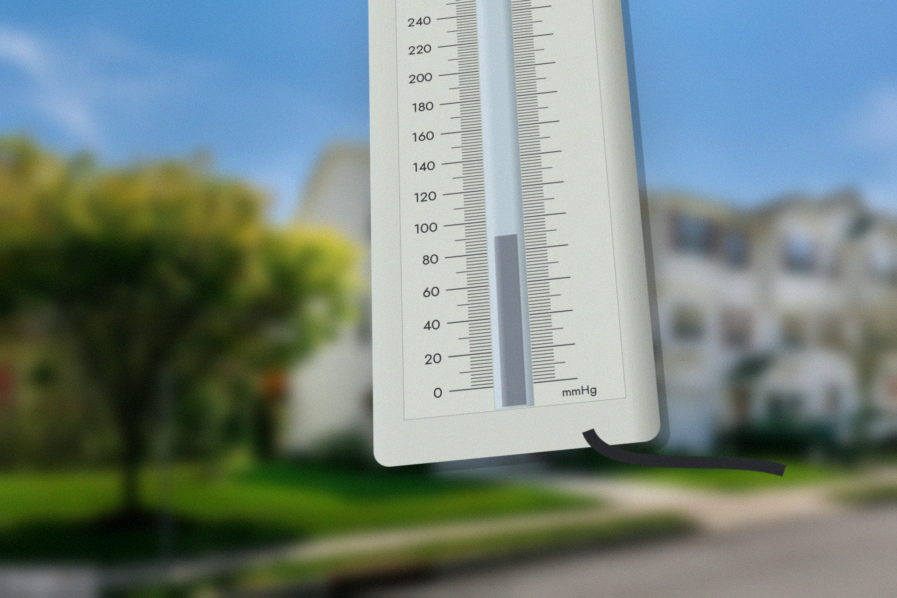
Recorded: 90 mmHg
